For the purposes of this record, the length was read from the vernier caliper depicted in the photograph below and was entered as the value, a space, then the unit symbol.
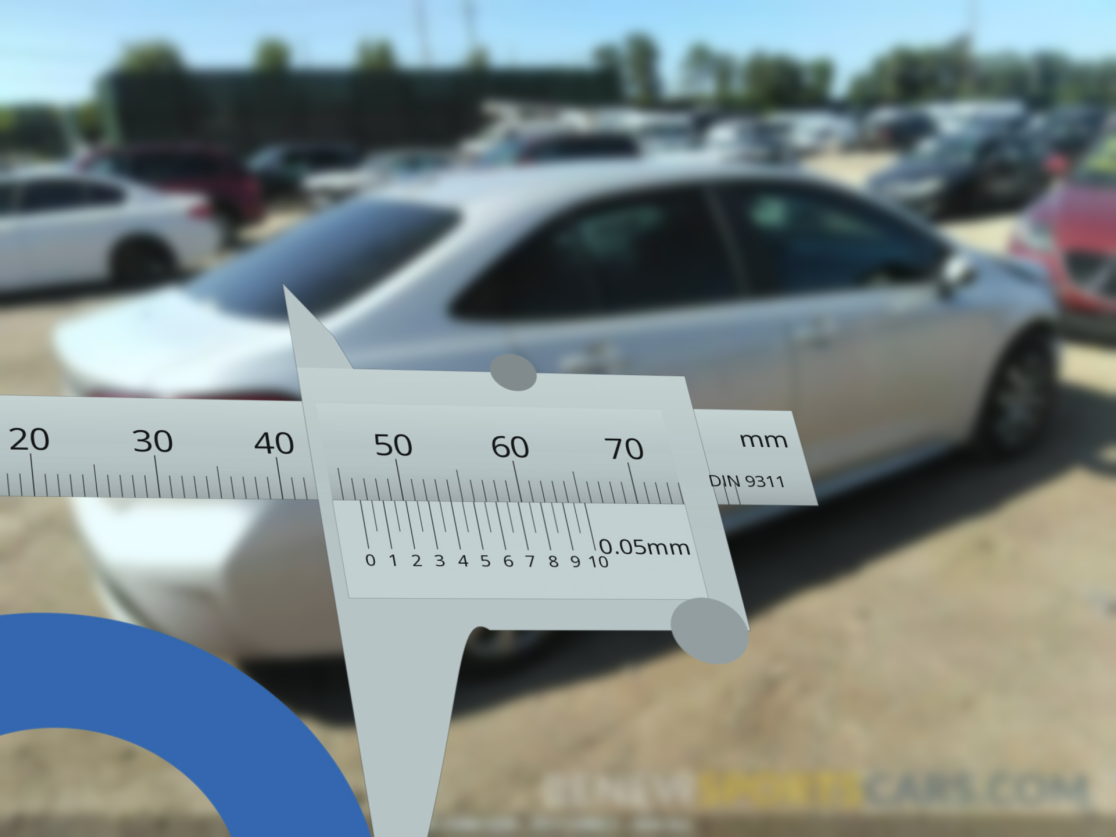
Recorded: 46.4 mm
